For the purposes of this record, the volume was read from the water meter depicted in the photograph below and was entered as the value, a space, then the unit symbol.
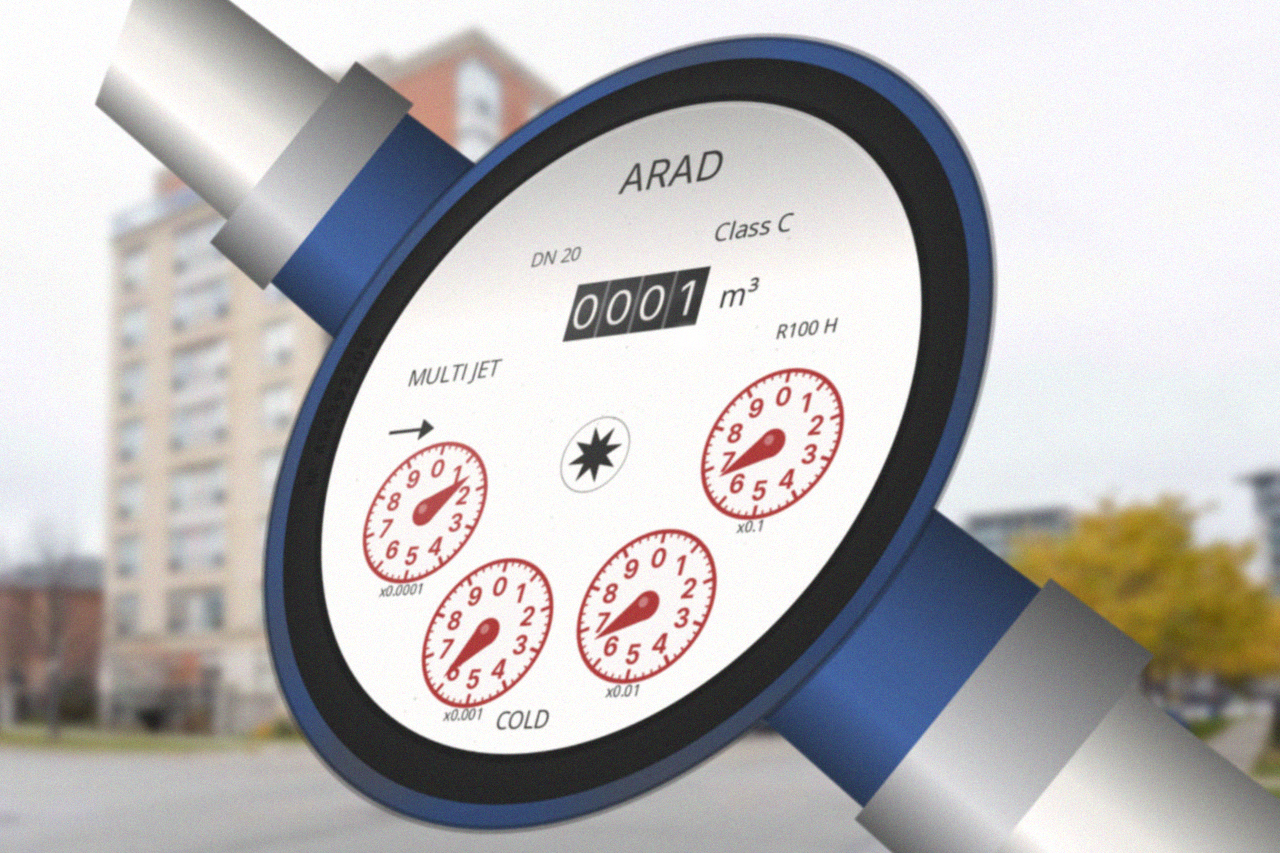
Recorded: 1.6661 m³
